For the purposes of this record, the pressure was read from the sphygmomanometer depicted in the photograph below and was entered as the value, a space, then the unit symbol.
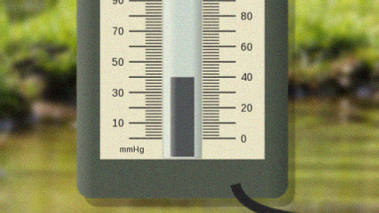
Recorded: 40 mmHg
